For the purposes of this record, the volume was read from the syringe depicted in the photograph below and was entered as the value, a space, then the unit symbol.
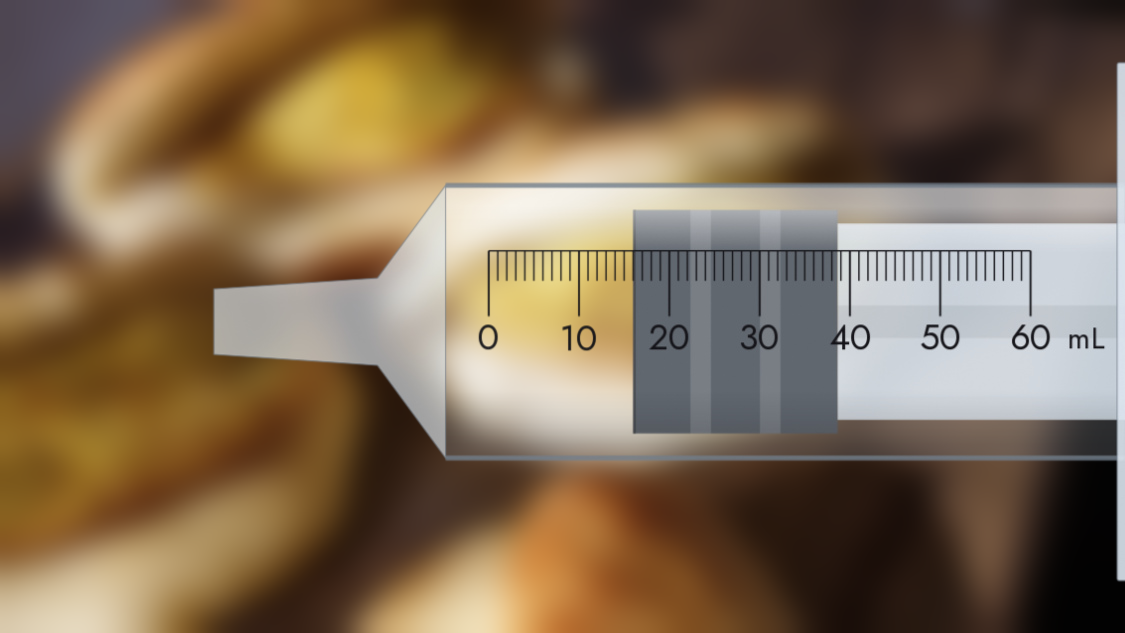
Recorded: 16 mL
